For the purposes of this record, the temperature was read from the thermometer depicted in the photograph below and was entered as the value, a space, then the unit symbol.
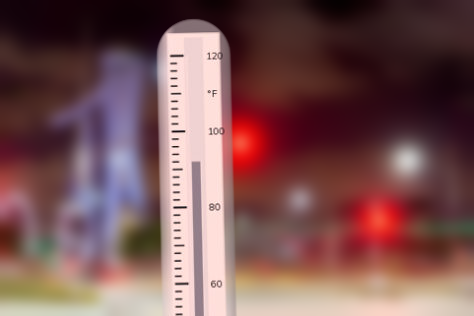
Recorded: 92 °F
